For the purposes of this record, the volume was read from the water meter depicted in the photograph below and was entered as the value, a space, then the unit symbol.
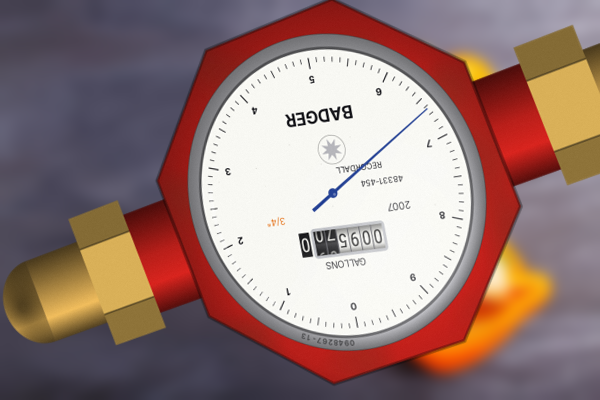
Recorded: 95696.6 gal
